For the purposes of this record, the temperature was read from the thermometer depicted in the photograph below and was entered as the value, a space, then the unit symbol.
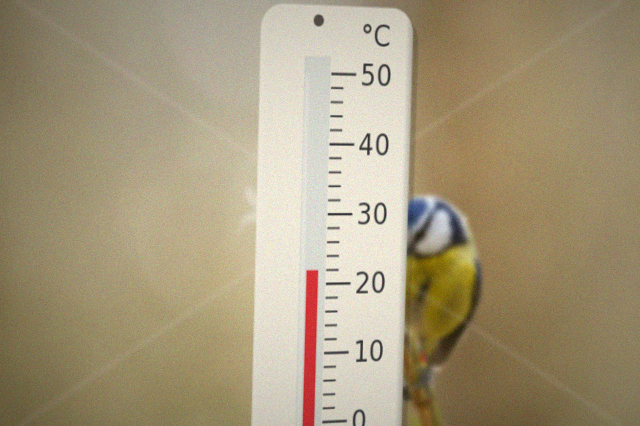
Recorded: 22 °C
